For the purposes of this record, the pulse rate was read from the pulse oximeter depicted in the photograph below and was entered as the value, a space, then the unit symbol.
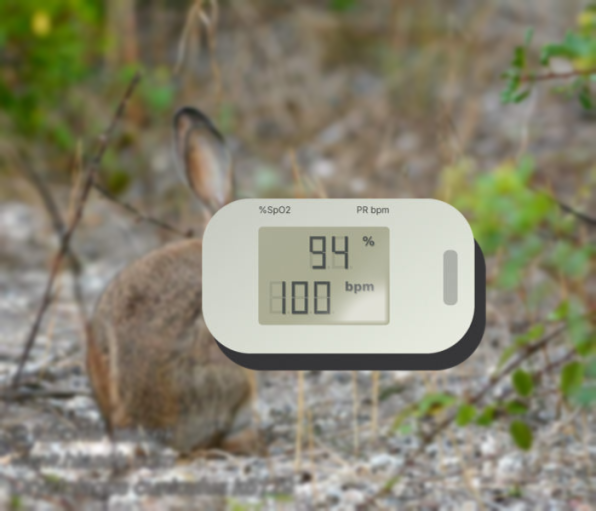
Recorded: 100 bpm
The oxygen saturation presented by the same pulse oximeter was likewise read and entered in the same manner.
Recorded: 94 %
